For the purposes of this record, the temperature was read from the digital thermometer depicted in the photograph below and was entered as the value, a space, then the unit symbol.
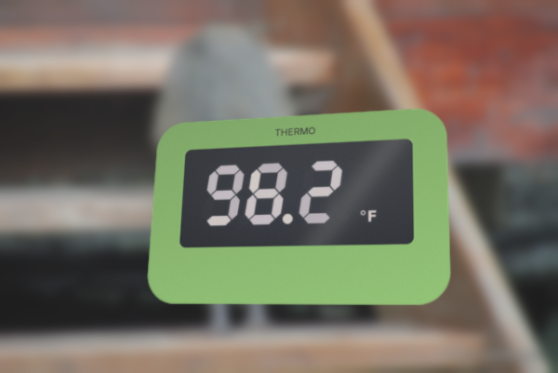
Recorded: 98.2 °F
